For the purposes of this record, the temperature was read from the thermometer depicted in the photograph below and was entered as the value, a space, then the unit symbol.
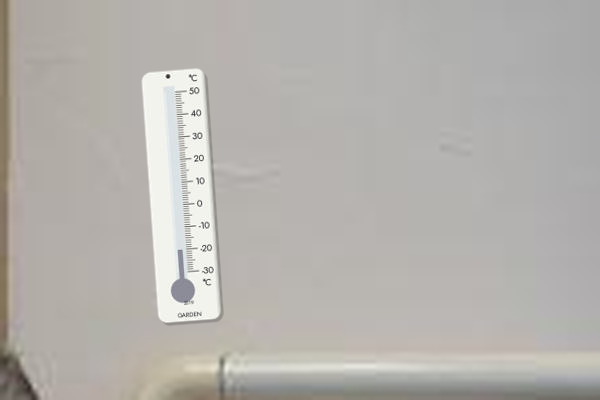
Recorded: -20 °C
